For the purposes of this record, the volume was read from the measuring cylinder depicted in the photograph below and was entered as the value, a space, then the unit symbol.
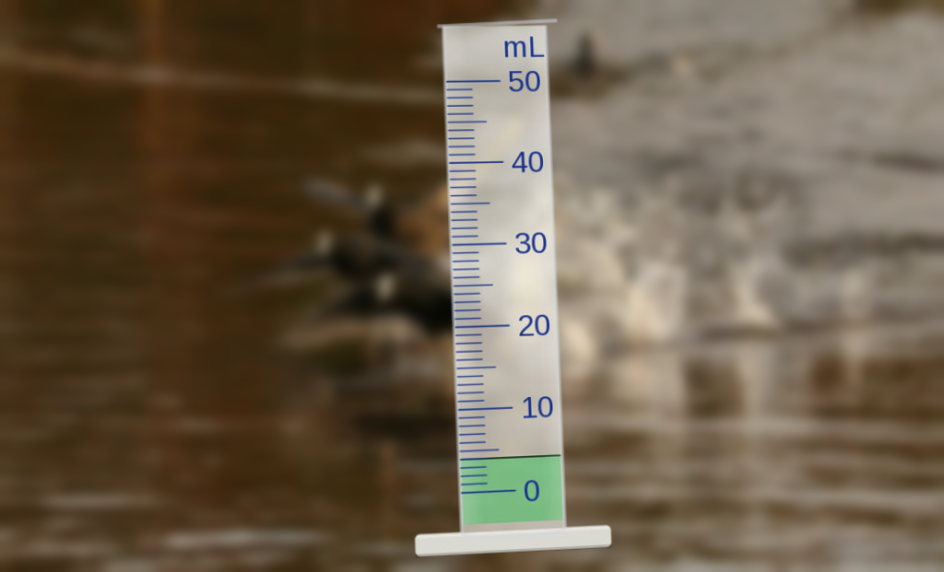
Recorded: 4 mL
